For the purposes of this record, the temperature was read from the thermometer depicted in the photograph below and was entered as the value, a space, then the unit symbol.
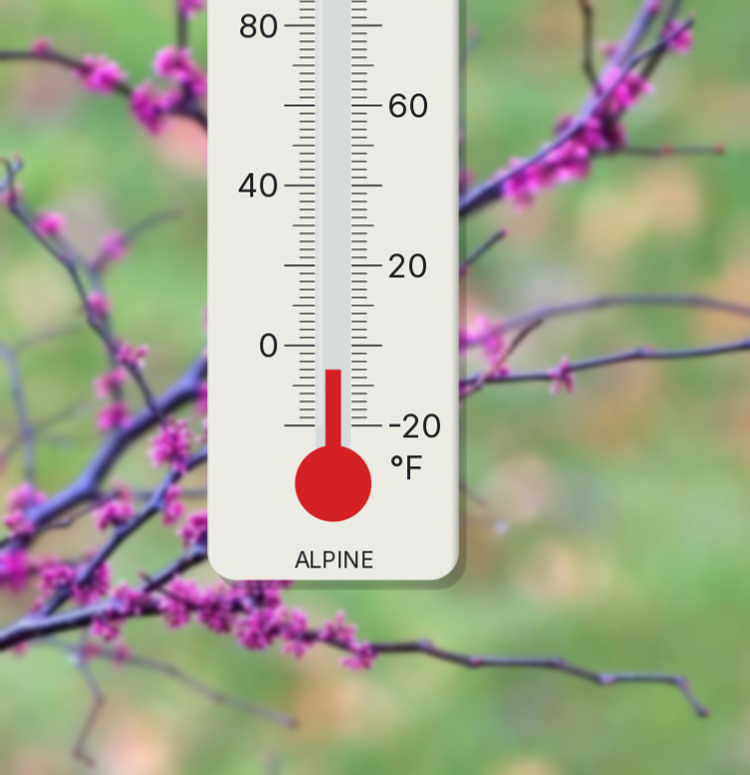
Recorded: -6 °F
